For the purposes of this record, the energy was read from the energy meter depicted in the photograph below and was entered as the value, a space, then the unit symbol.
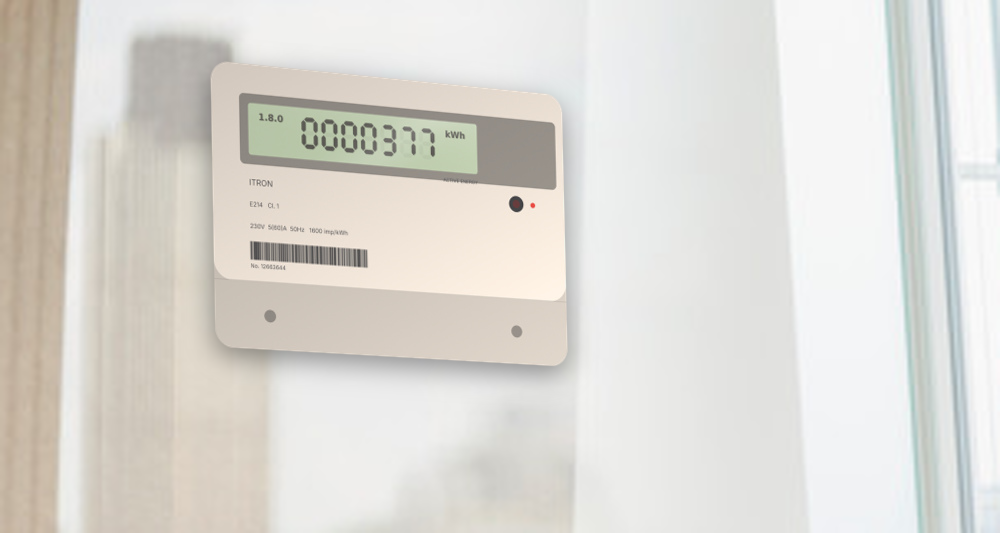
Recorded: 377 kWh
